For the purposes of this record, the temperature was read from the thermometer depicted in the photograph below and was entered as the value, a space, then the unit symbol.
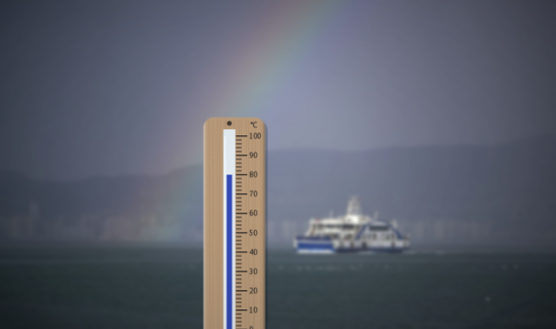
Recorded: 80 °C
